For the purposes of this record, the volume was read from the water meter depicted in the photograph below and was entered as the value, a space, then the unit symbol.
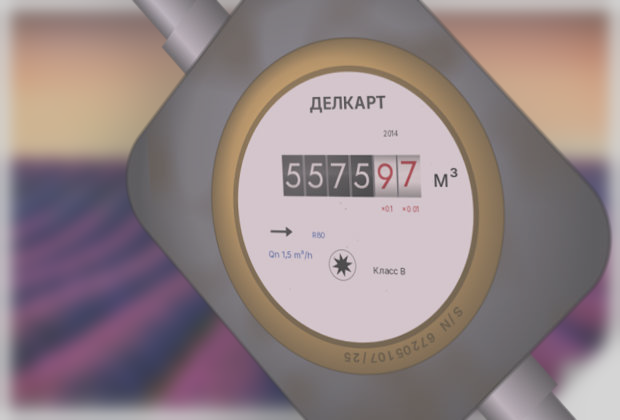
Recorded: 5575.97 m³
